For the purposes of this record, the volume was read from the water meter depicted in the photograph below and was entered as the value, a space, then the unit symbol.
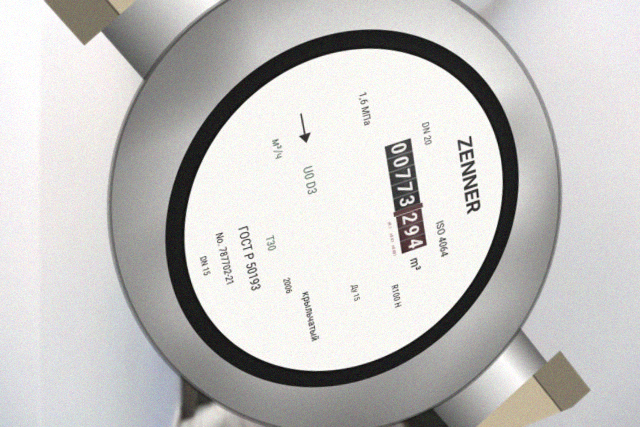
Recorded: 773.294 m³
